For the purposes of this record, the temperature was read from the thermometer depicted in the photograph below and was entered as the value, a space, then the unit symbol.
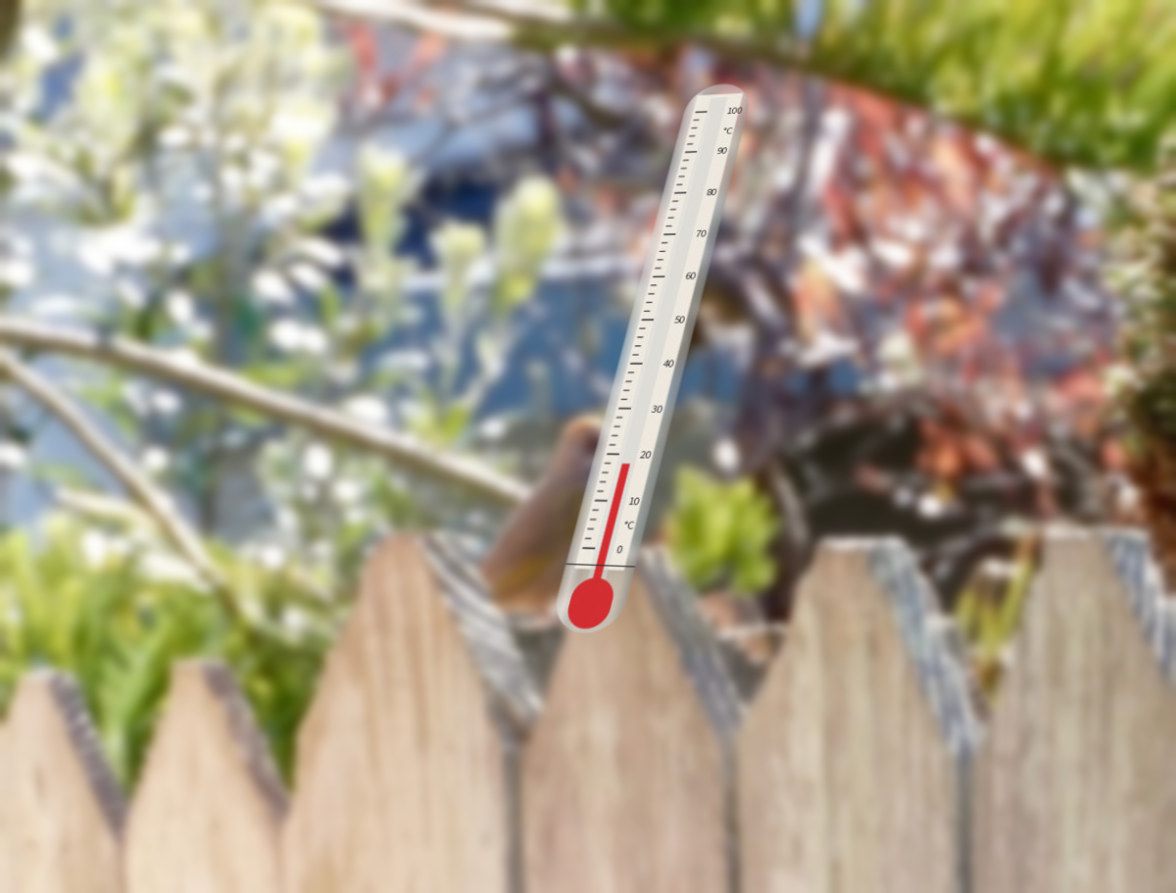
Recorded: 18 °C
